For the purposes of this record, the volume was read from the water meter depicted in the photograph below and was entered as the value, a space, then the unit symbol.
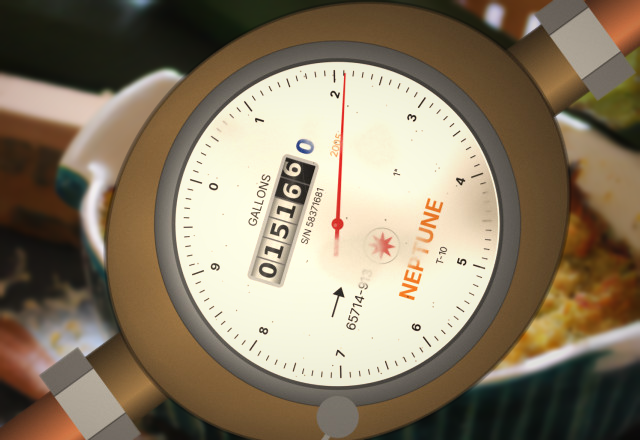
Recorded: 151662.1 gal
